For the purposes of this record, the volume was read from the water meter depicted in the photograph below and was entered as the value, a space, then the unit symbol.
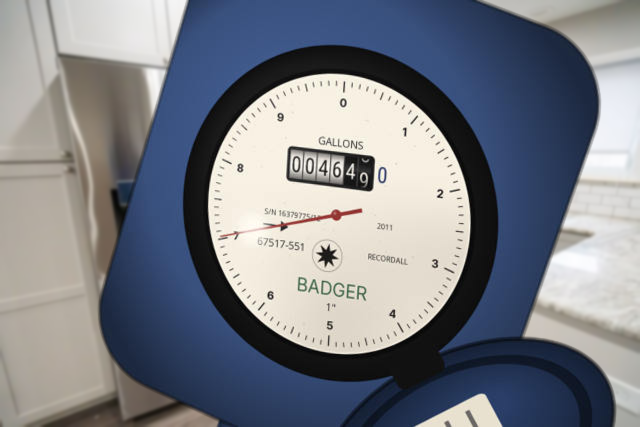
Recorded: 46487.0 gal
